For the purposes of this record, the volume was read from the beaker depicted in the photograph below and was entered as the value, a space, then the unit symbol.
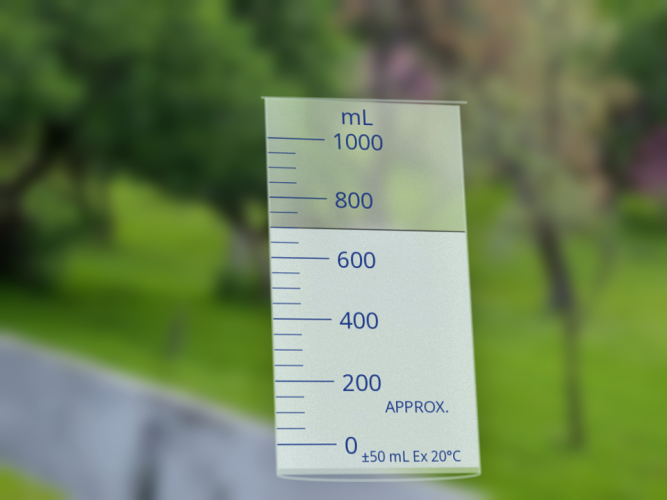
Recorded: 700 mL
